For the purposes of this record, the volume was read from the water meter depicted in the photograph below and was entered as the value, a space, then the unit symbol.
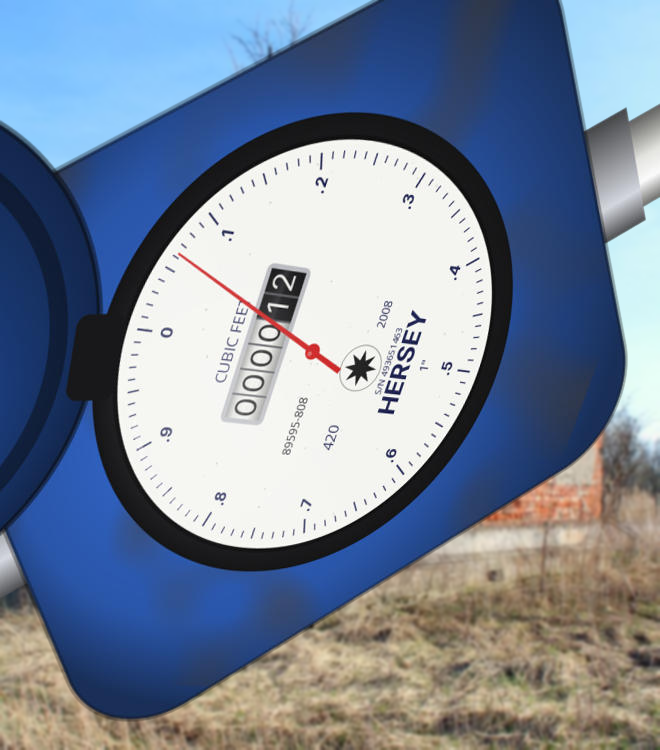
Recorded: 12.06 ft³
